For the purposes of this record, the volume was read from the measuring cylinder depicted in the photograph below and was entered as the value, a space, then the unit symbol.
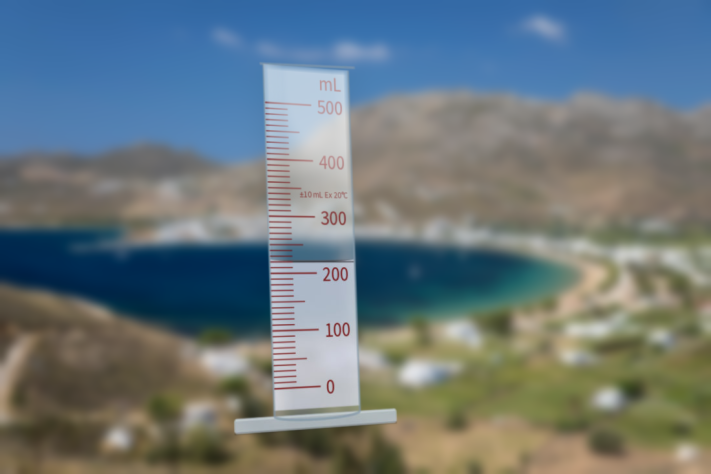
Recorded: 220 mL
